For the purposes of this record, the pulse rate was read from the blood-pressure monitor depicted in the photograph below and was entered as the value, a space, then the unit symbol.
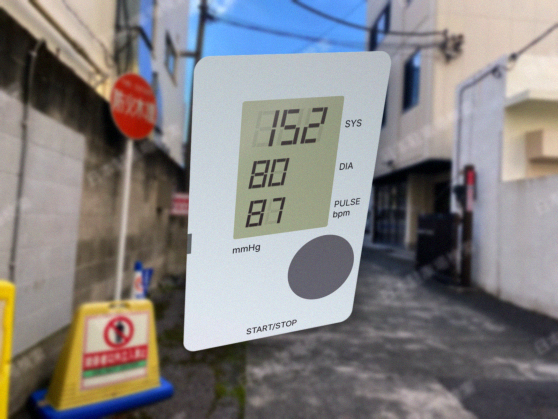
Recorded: 87 bpm
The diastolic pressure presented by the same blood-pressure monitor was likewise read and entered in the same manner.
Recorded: 80 mmHg
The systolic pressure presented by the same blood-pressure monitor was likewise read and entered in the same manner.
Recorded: 152 mmHg
